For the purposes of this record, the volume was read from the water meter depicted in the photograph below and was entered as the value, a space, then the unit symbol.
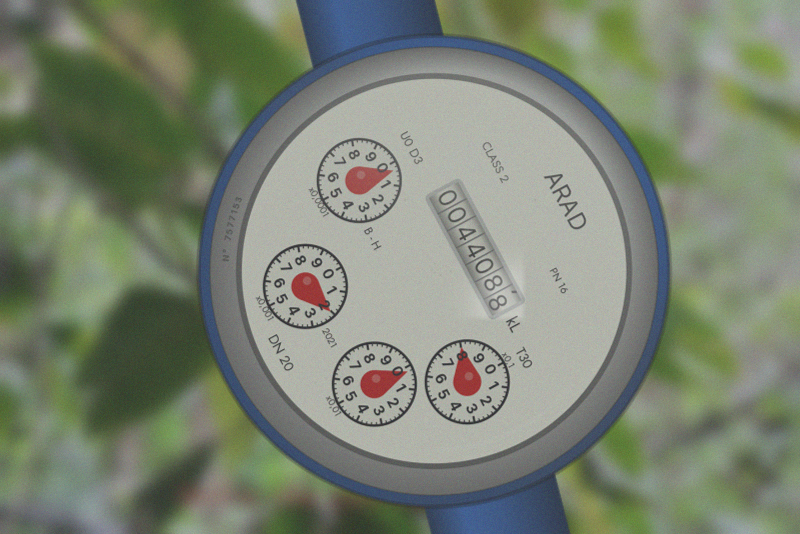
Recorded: 44087.8020 kL
